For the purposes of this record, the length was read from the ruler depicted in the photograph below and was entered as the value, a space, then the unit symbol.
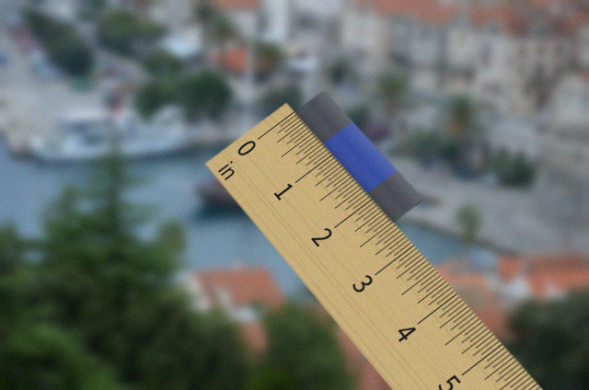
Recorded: 2.5 in
